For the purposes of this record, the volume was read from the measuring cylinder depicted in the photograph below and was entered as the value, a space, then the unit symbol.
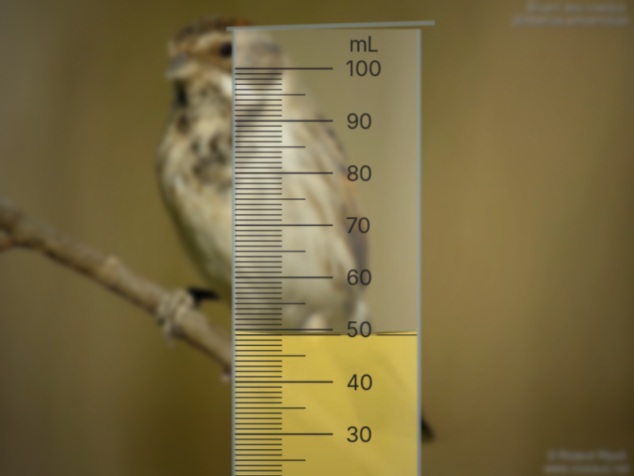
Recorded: 49 mL
